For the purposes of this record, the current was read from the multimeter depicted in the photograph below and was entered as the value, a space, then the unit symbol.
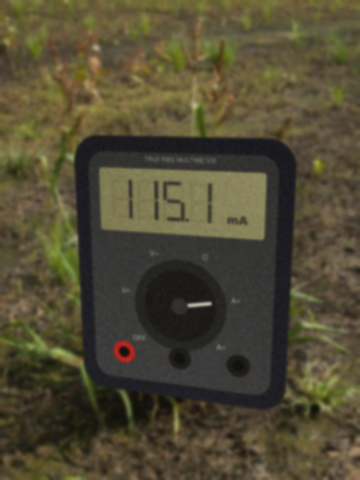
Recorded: 115.1 mA
